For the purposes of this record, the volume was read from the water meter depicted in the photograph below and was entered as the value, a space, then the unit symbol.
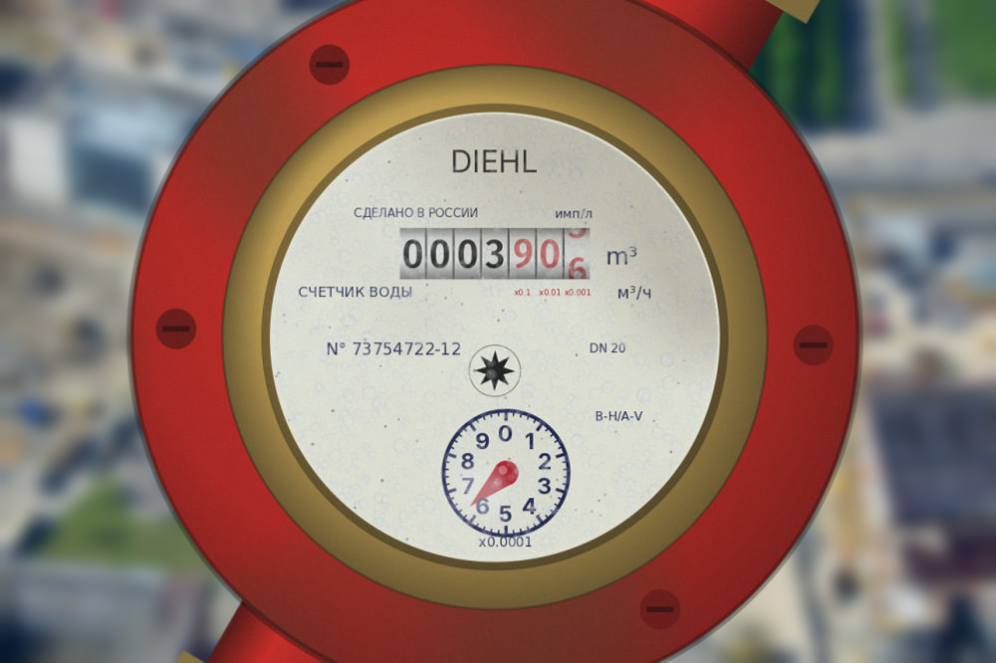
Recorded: 3.9056 m³
